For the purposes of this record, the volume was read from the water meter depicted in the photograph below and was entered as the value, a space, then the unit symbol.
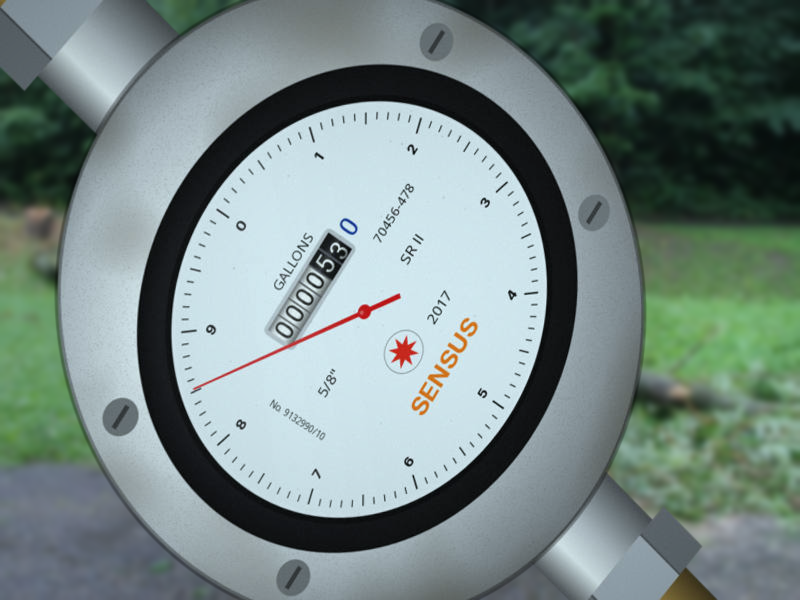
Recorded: 528.5 gal
